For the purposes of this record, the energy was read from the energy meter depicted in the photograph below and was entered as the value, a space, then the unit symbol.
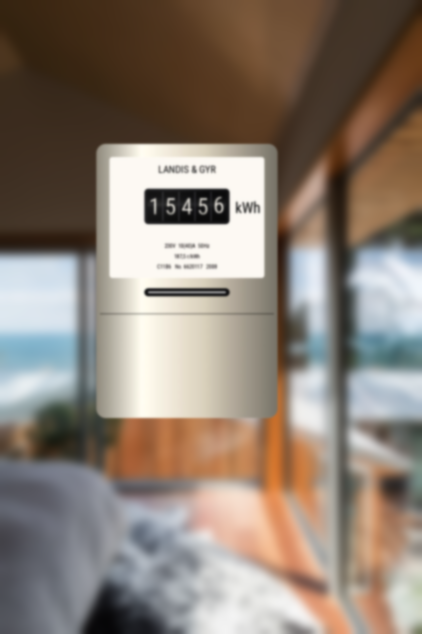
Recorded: 15456 kWh
